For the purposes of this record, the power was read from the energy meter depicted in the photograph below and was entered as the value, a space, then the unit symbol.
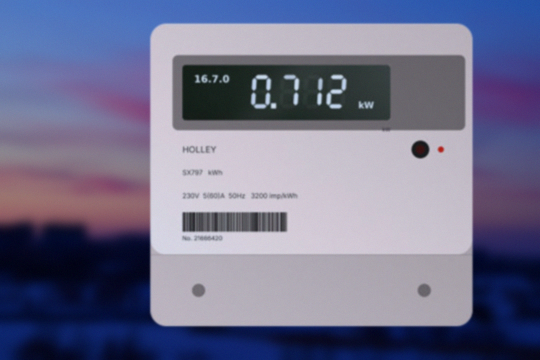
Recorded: 0.712 kW
